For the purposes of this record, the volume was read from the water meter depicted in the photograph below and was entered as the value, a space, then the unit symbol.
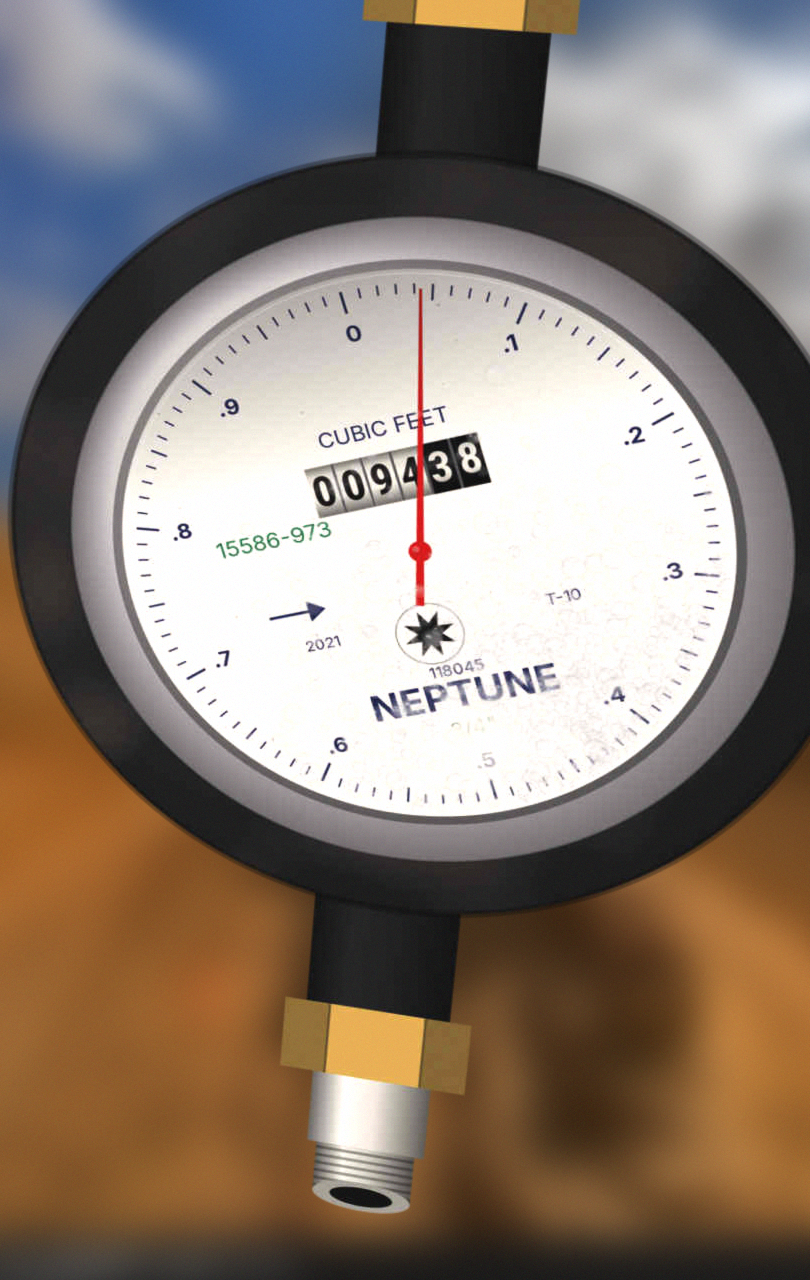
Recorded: 9438.04 ft³
